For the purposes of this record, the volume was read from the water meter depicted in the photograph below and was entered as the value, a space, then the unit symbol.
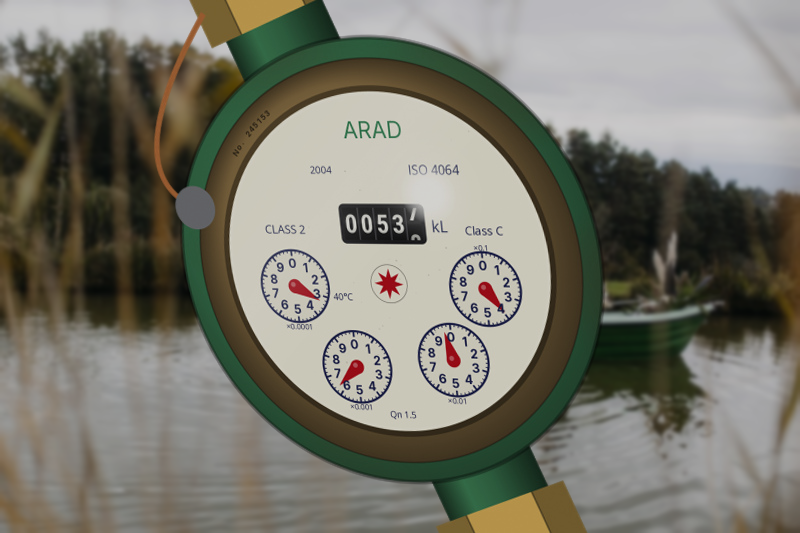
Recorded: 537.3963 kL
